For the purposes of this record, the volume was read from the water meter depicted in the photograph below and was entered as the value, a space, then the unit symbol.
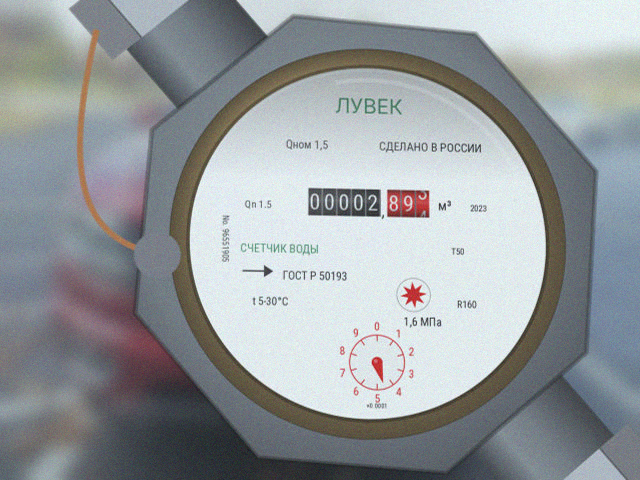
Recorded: 2.8934 m³
